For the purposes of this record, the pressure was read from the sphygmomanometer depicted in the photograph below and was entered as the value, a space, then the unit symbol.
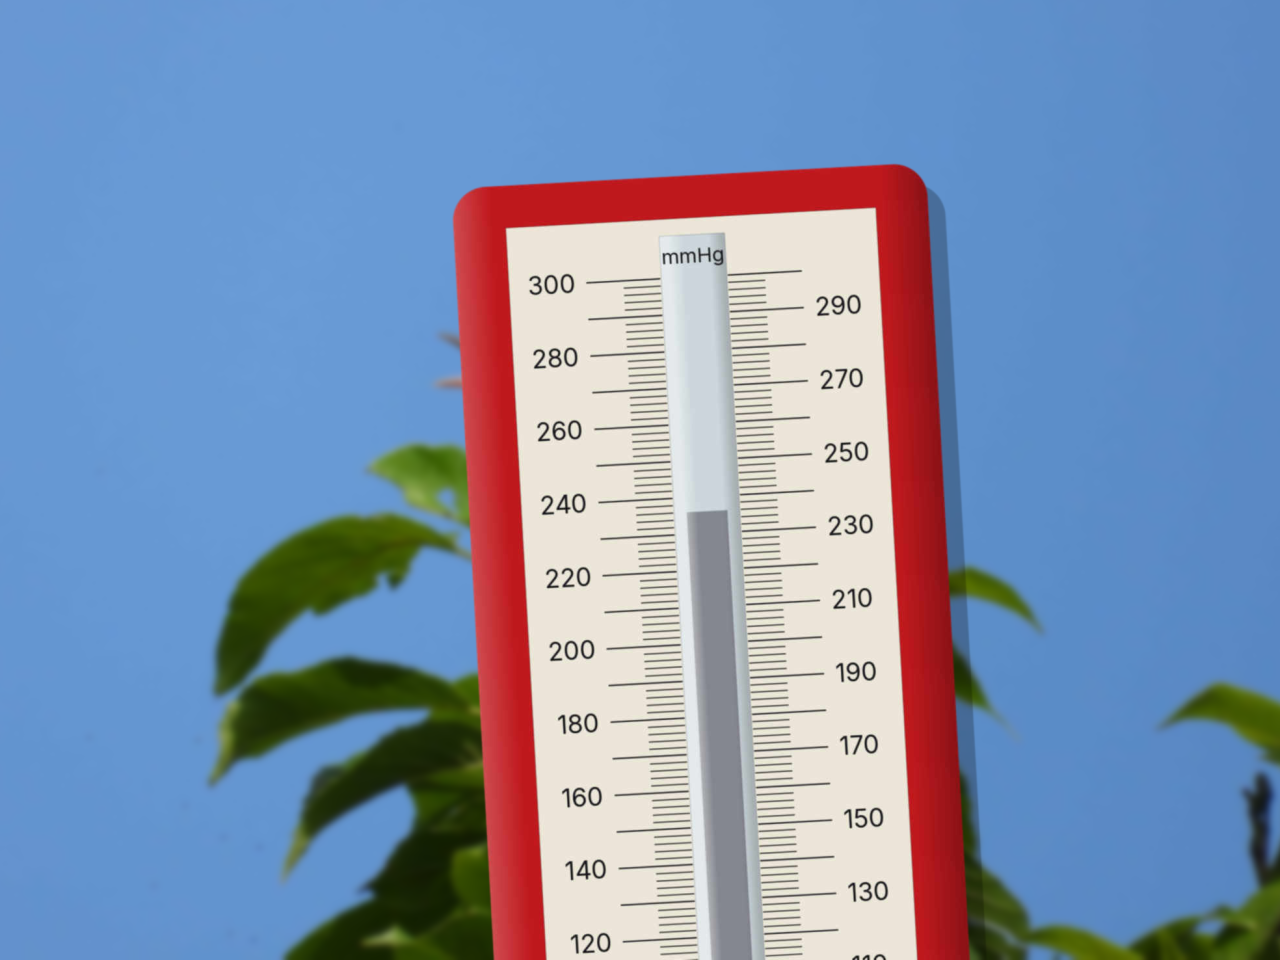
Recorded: 236 mmHg
